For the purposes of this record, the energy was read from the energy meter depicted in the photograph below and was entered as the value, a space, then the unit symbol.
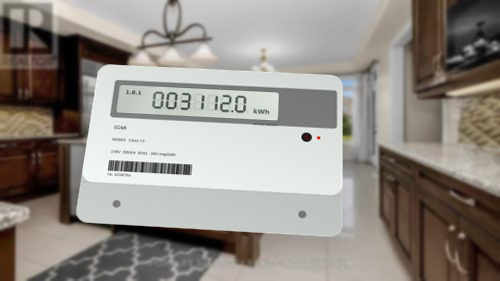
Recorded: 3112.0 kWh
